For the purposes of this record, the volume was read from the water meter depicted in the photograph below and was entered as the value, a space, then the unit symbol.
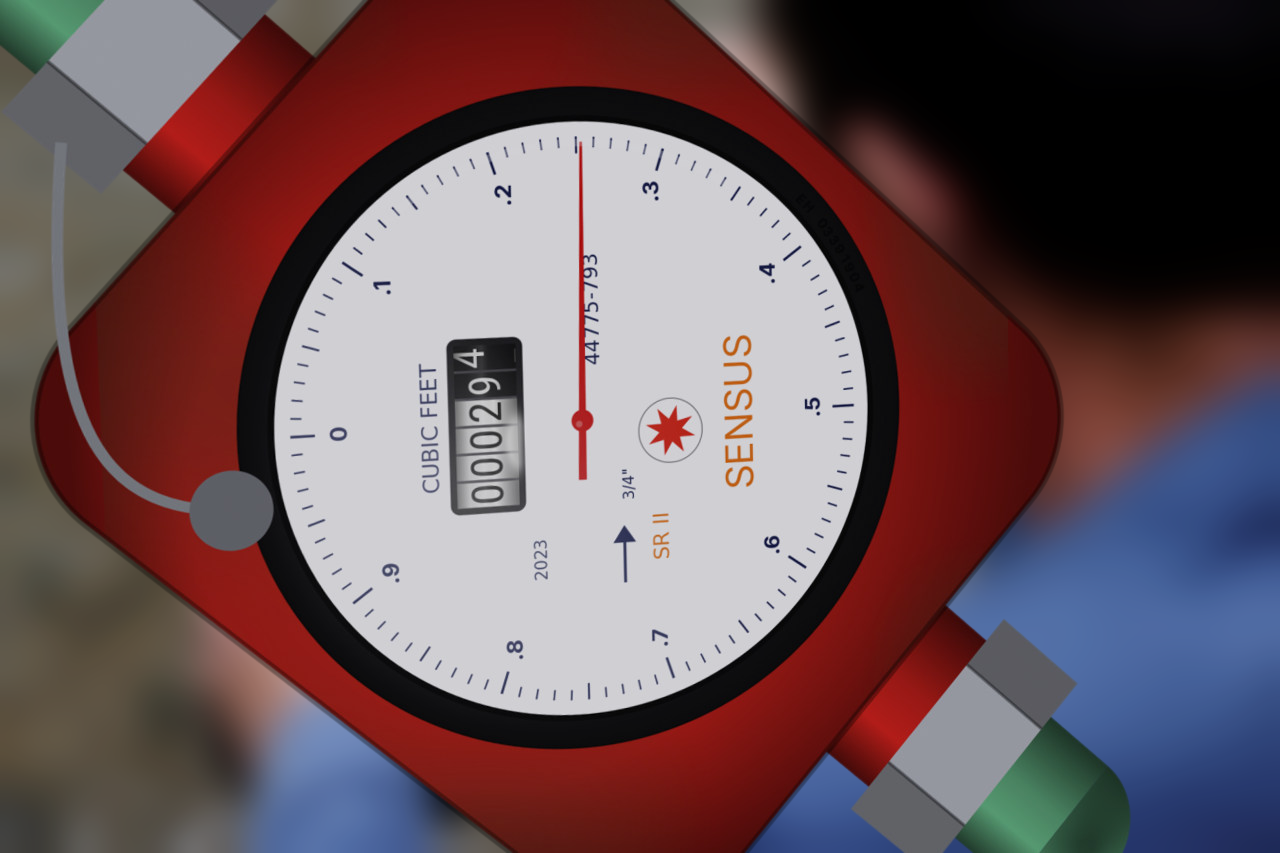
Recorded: 294.25 ft³
